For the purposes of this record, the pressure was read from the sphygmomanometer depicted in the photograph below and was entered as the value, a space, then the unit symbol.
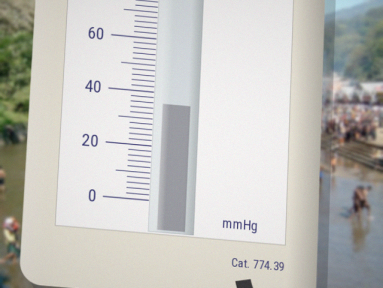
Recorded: 36 mmHg
